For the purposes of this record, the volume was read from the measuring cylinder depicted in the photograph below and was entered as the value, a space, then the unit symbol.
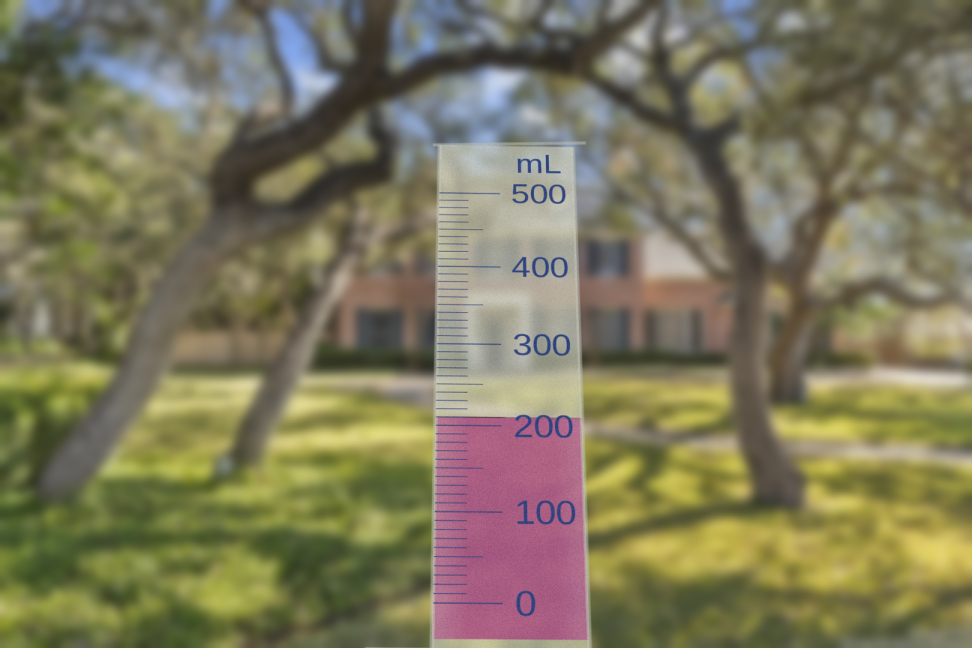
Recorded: 210 mL
